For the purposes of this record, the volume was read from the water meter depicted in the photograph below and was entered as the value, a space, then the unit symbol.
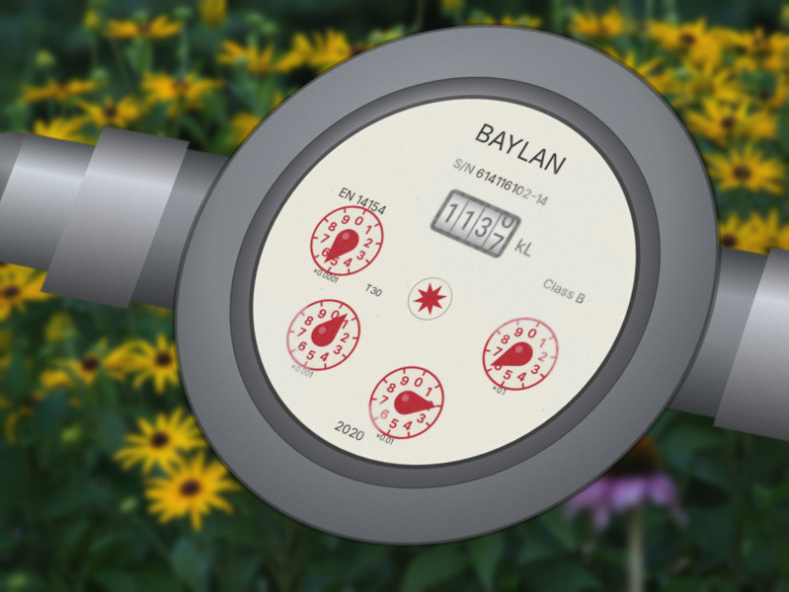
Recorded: 1136.6205 kL
